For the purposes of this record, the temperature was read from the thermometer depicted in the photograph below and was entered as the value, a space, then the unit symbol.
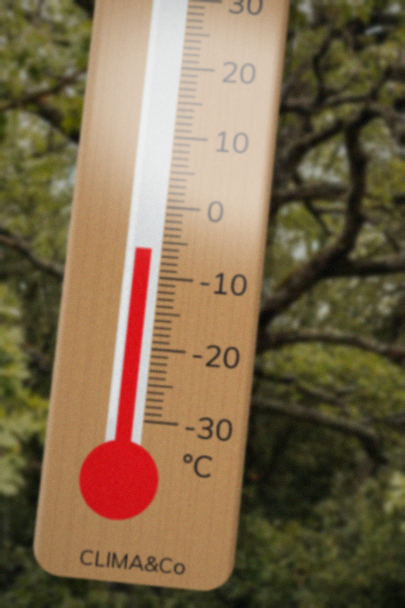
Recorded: -6 °C
